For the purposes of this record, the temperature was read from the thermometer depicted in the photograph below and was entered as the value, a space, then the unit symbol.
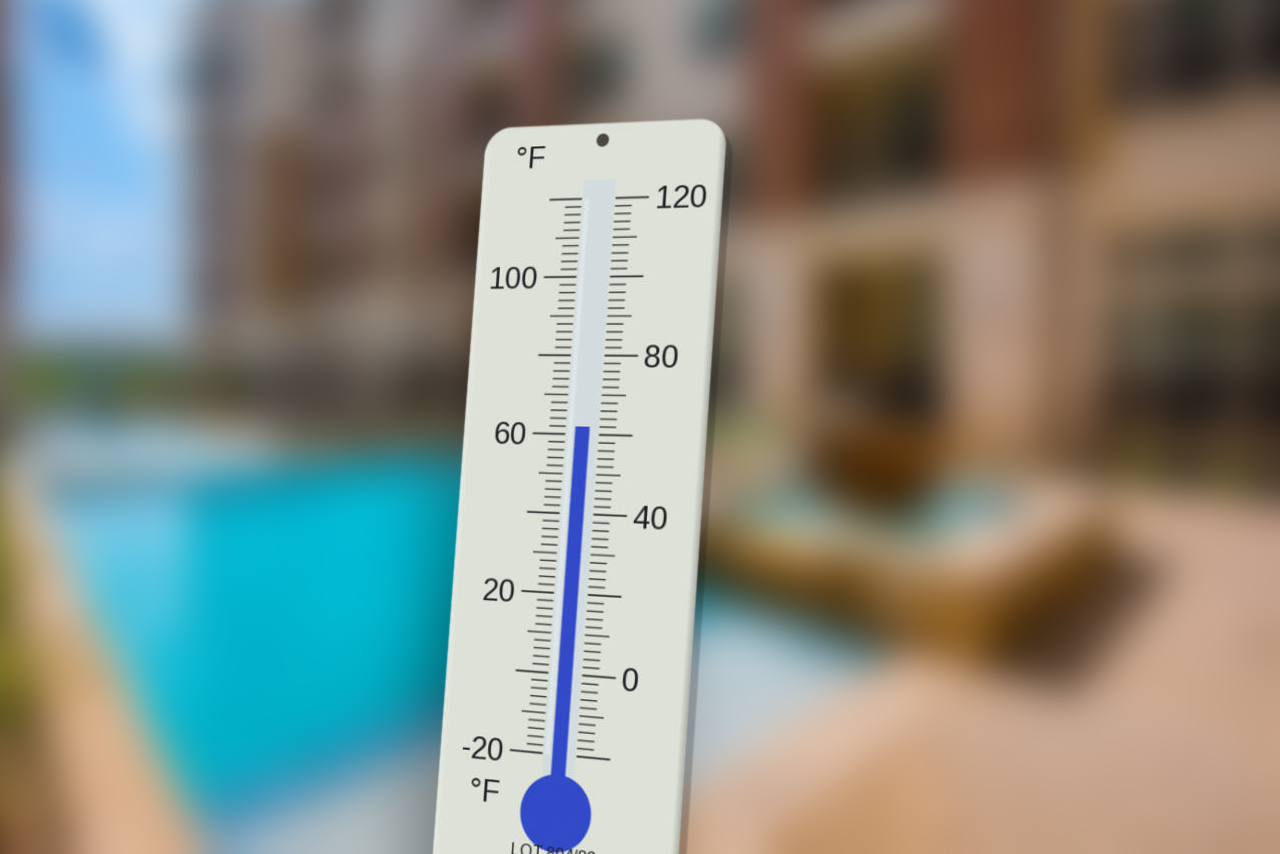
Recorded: 62 °F
